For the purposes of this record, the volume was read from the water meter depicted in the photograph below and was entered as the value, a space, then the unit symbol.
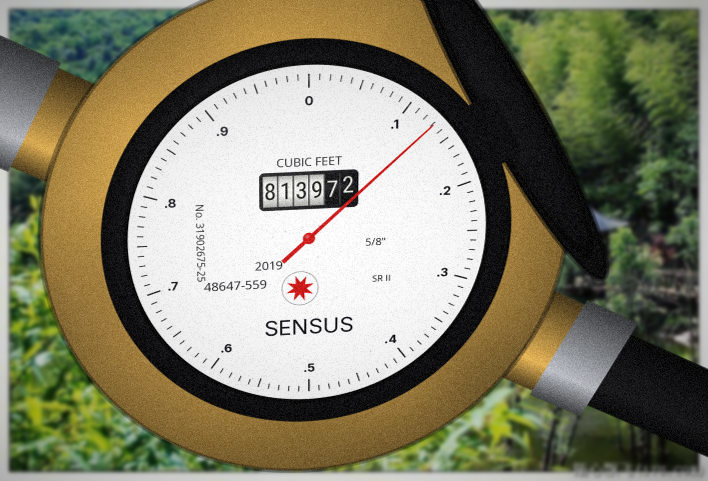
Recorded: 813972.13 ft³
